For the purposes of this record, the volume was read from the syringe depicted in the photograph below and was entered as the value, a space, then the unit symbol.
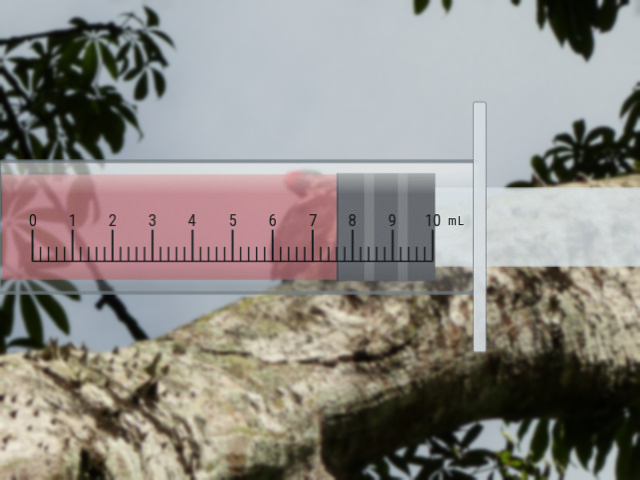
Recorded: 7.6 mL
